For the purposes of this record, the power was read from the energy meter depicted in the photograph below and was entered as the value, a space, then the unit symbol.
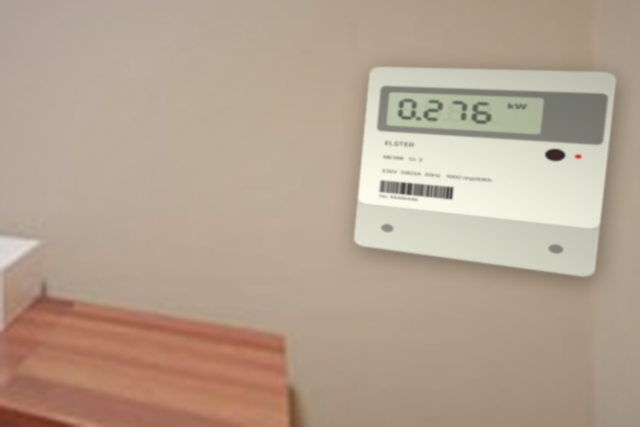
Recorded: 0.276 kW
